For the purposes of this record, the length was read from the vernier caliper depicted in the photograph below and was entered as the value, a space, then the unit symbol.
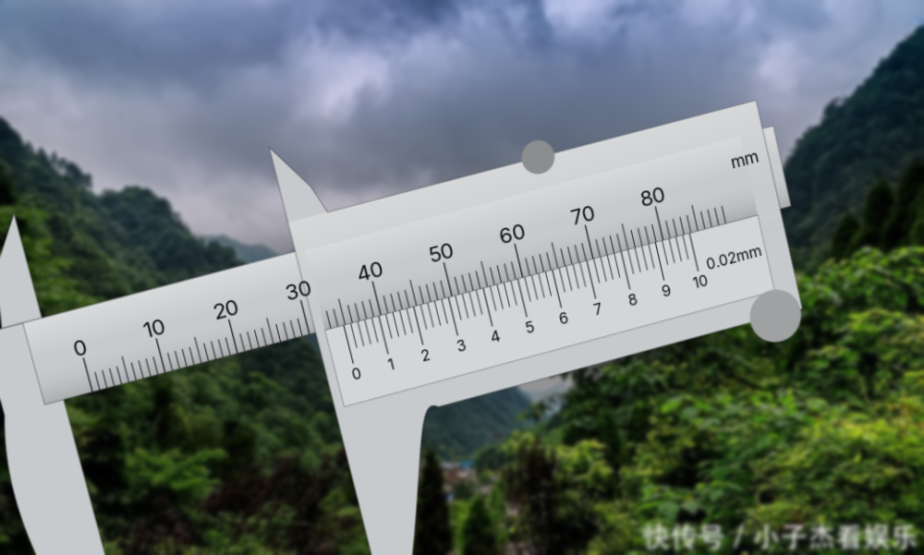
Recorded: 34.8 mm
